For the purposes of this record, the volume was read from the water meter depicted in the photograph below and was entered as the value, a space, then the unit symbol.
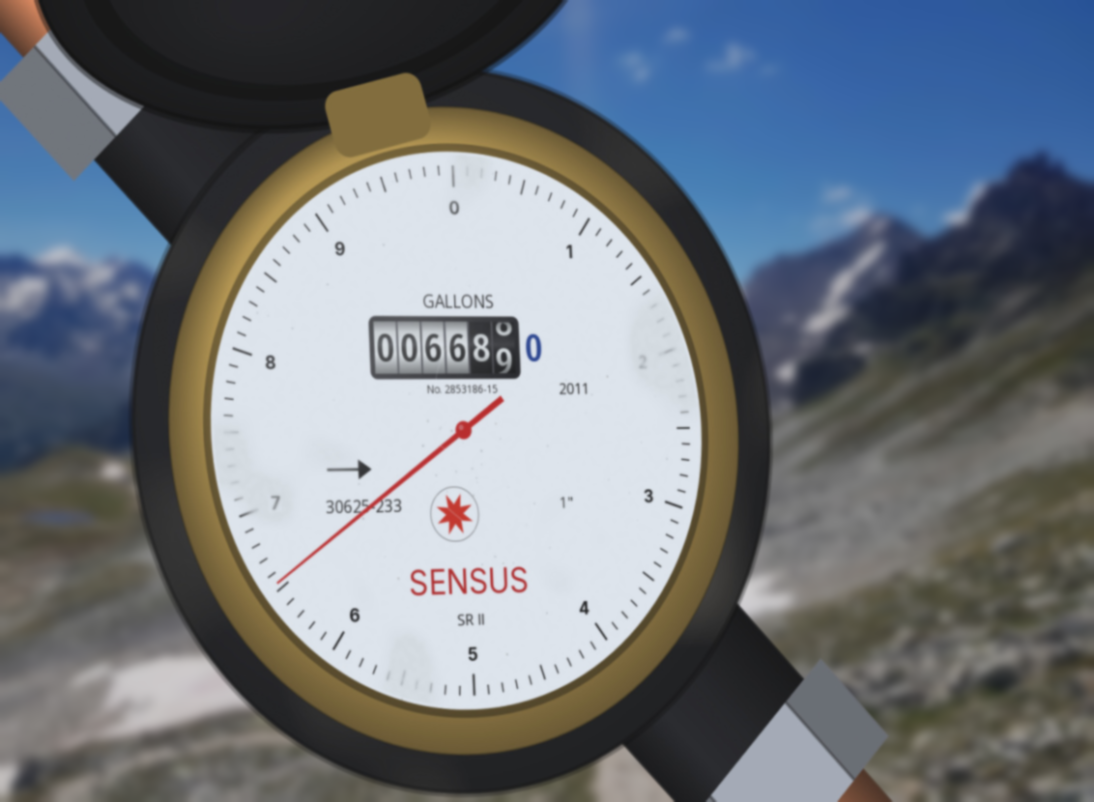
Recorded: 66886.5 gal
